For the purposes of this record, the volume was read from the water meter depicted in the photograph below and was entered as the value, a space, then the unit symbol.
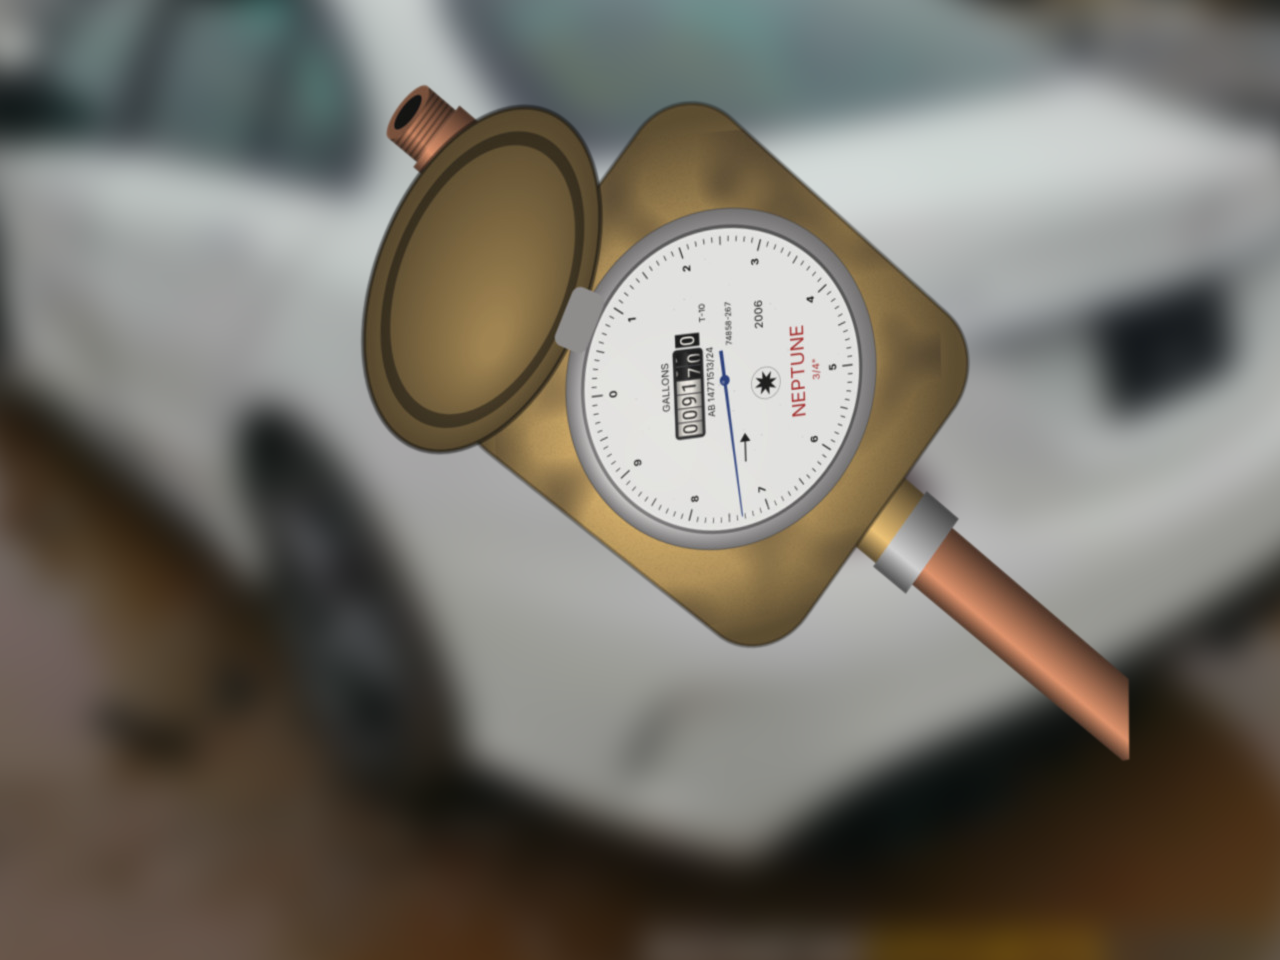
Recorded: 91697.3 gal
